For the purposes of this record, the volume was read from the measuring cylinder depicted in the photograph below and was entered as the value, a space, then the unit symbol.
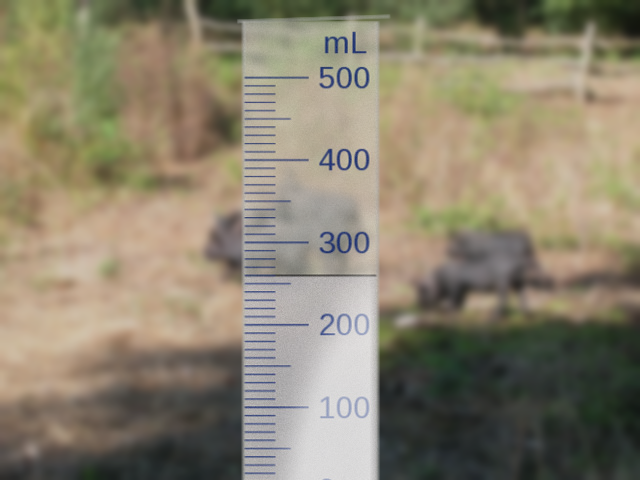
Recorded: 260 mL
